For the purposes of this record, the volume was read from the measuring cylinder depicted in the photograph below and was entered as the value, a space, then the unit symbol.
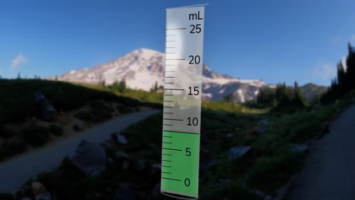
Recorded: 8 mL
